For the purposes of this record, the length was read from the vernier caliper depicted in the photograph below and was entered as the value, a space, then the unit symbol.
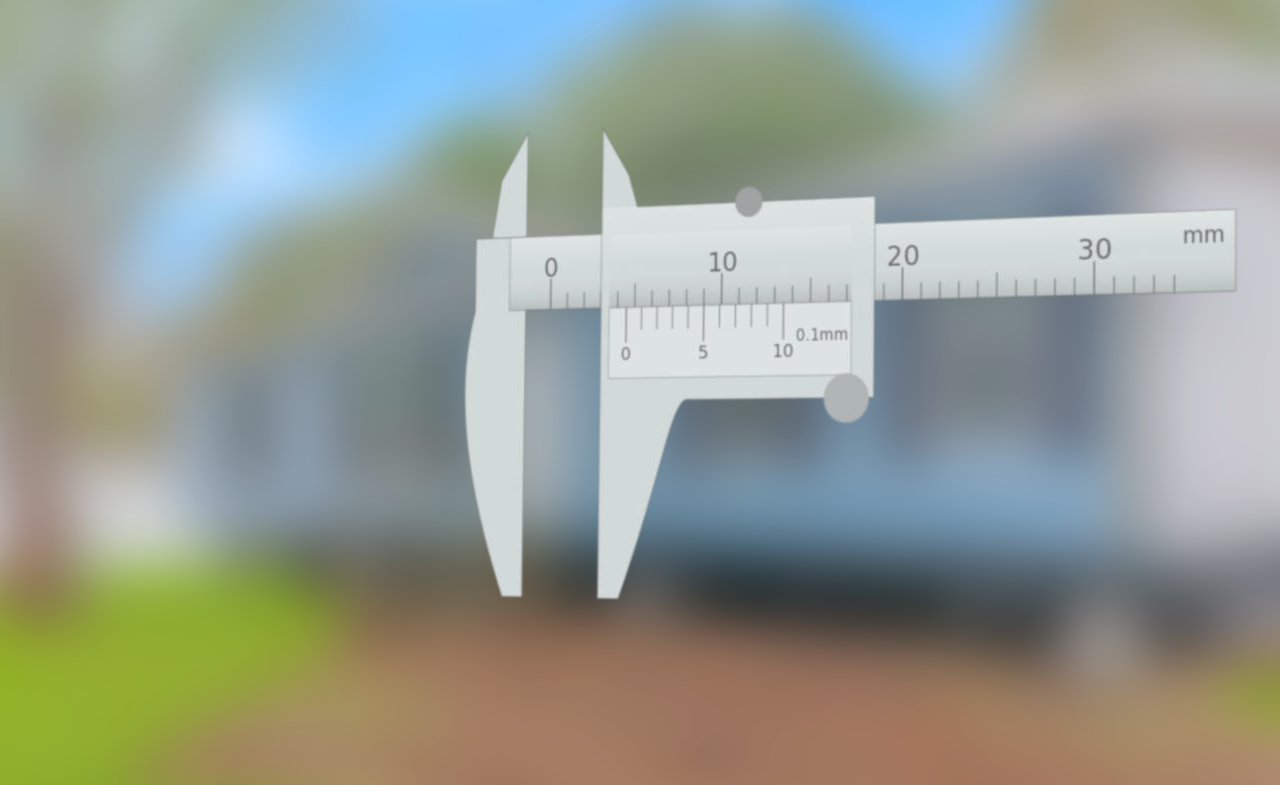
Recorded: 4.5 mm
